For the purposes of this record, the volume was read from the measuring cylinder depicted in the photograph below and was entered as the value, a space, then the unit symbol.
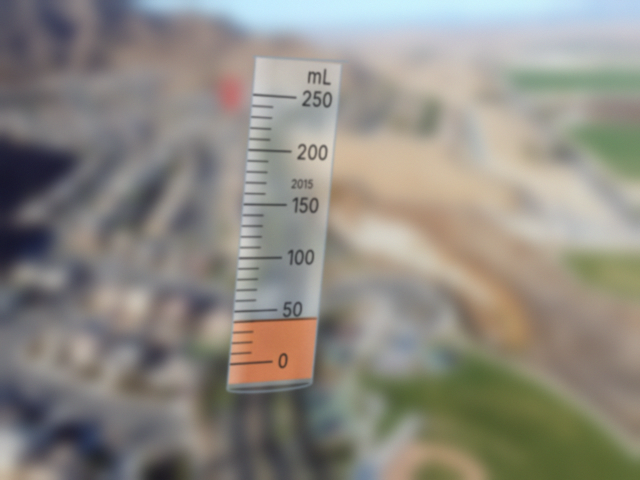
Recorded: 40 mL
